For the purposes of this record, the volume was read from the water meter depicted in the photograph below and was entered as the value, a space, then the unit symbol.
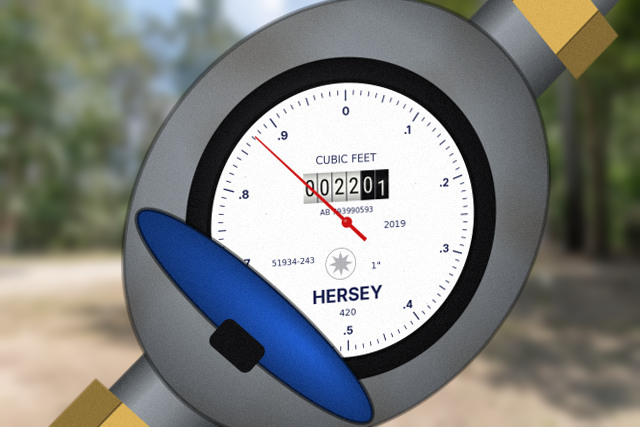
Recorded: 2200.87 ft³
